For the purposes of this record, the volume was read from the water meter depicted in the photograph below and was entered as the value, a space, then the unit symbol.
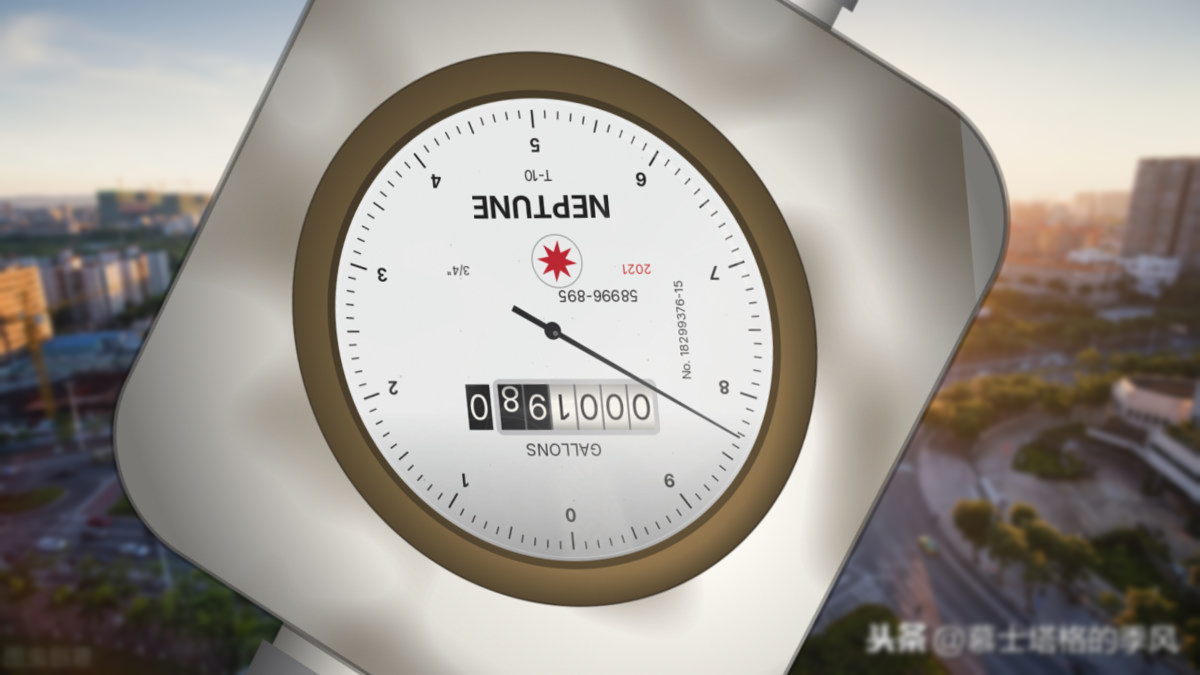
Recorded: 1978.3 gal
